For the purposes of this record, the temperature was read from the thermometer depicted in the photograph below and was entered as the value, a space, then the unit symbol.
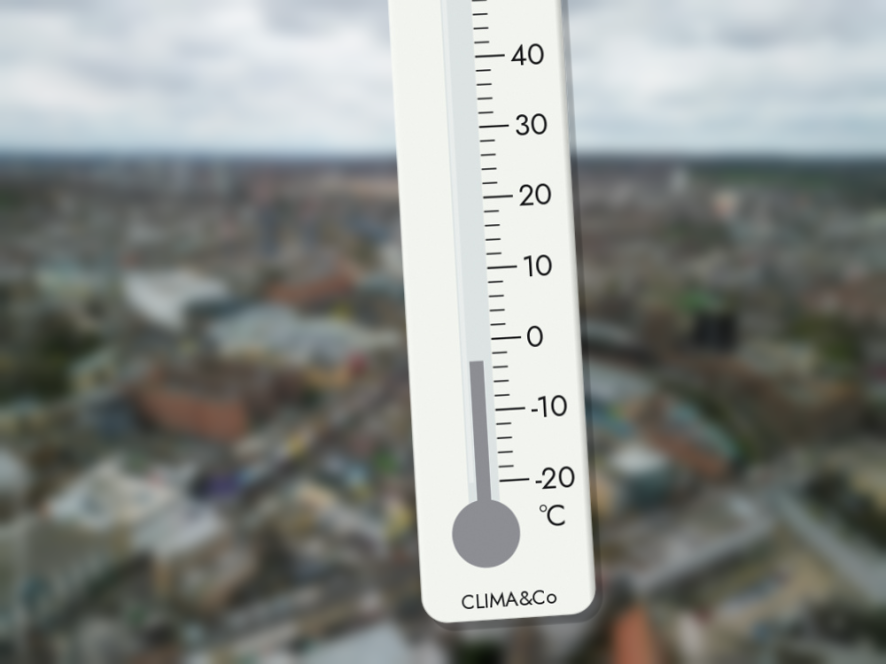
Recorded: -3 °C
